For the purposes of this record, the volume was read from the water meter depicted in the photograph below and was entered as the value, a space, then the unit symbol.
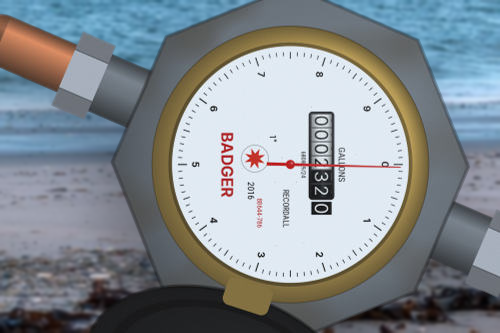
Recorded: 2320.0 gal
